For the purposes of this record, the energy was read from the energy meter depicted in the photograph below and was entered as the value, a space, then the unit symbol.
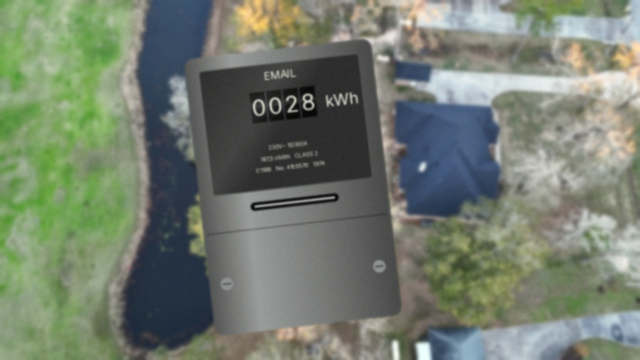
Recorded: 28 kWh
